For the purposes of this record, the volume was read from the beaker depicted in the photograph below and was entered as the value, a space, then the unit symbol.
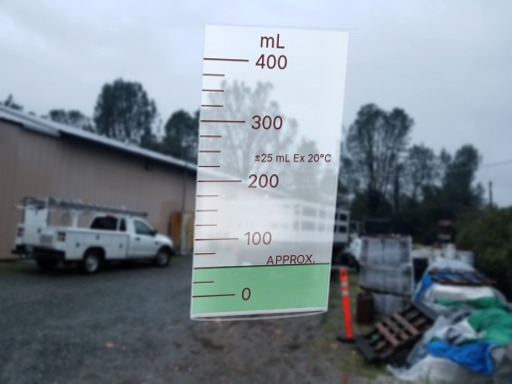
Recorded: 50 mL
